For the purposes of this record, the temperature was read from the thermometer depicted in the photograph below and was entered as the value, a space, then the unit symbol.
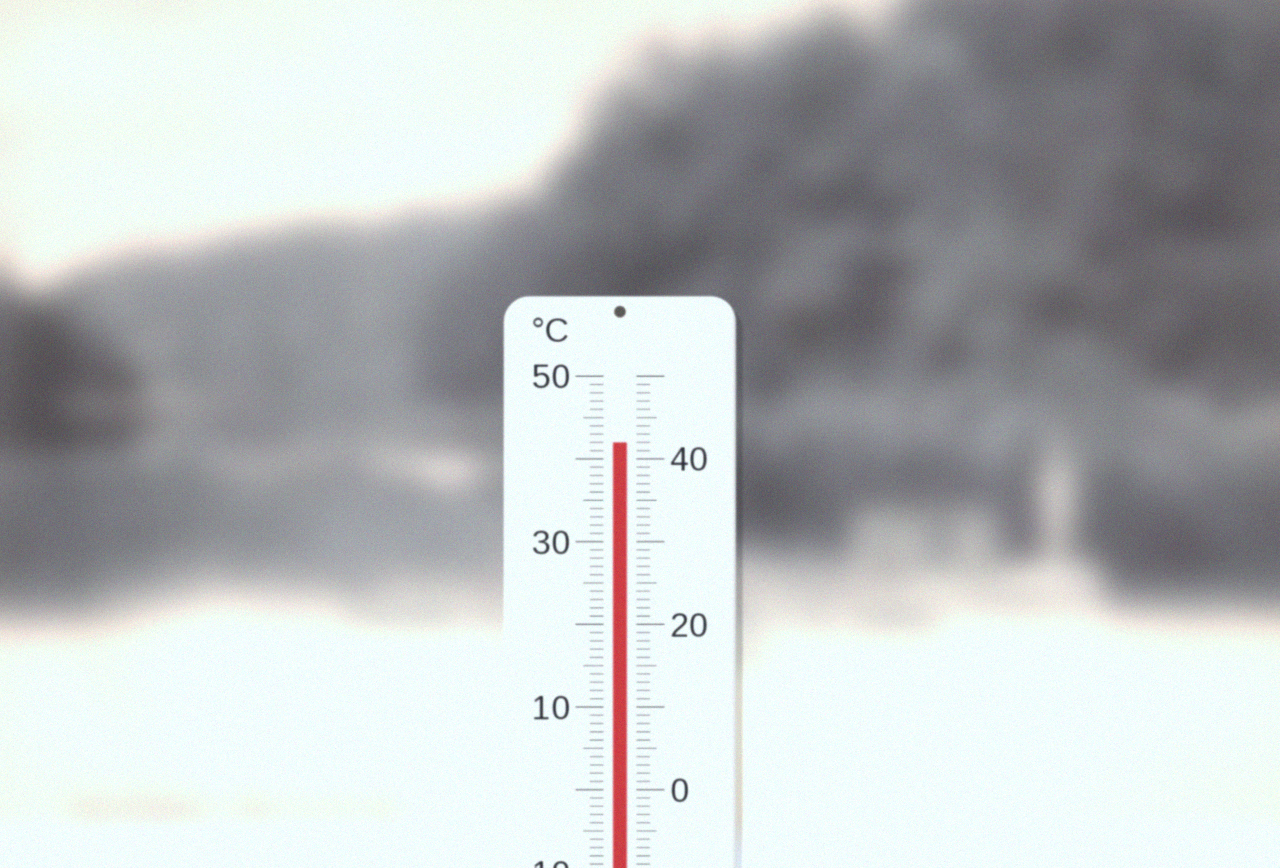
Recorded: 42 °C
